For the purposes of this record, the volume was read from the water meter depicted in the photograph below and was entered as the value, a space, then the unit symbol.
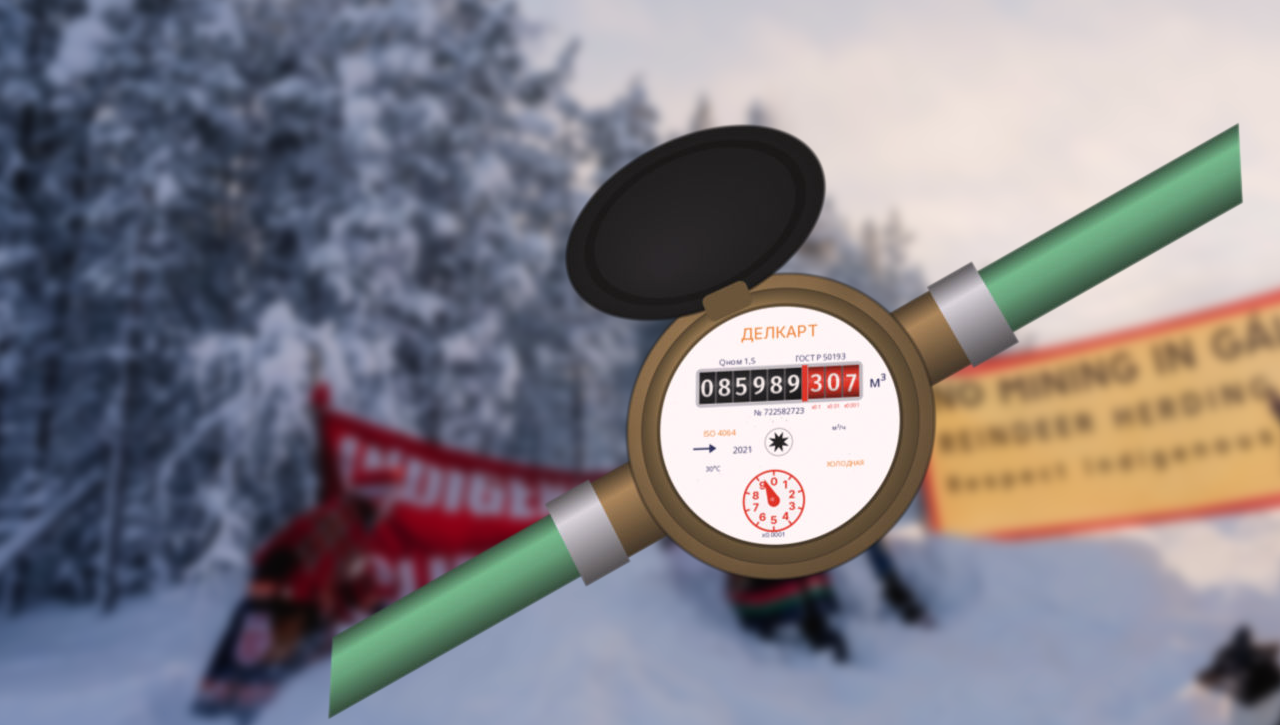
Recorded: 85989.3069 m³
